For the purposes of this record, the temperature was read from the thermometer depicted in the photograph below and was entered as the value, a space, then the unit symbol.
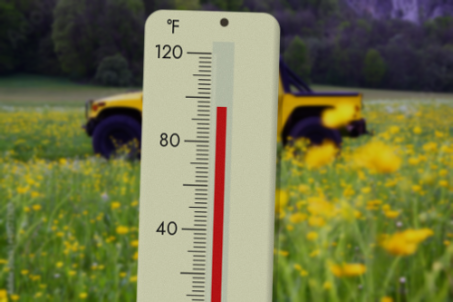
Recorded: 96 °F
